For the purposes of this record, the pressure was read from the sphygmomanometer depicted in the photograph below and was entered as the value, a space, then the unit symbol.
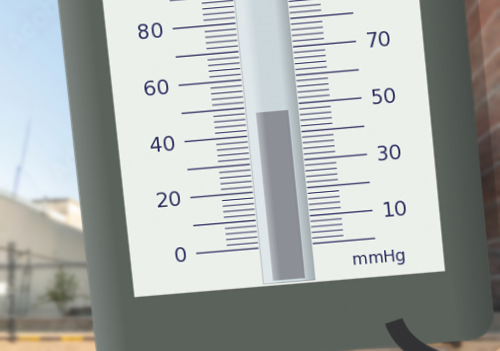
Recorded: 48 mmHg
